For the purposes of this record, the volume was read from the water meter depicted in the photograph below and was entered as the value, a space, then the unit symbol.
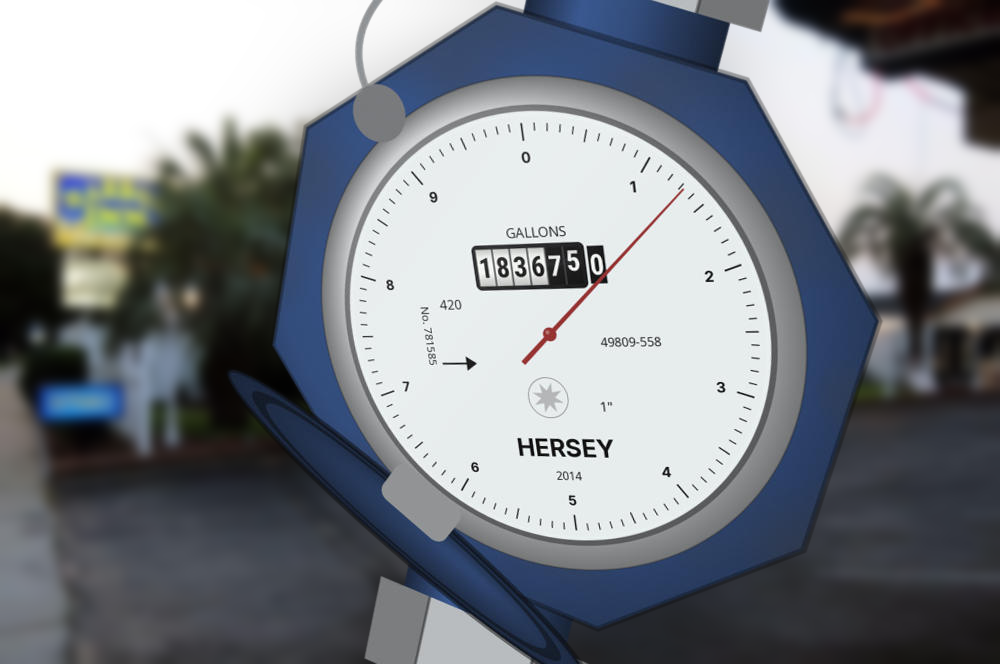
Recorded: 1836751.3 gal
